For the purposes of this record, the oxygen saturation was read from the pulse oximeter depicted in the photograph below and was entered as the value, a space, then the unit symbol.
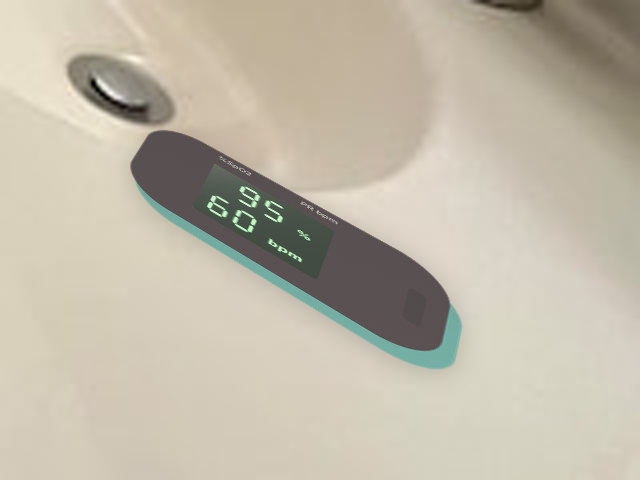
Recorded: 95 %
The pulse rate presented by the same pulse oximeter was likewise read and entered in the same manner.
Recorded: 60 bpm
